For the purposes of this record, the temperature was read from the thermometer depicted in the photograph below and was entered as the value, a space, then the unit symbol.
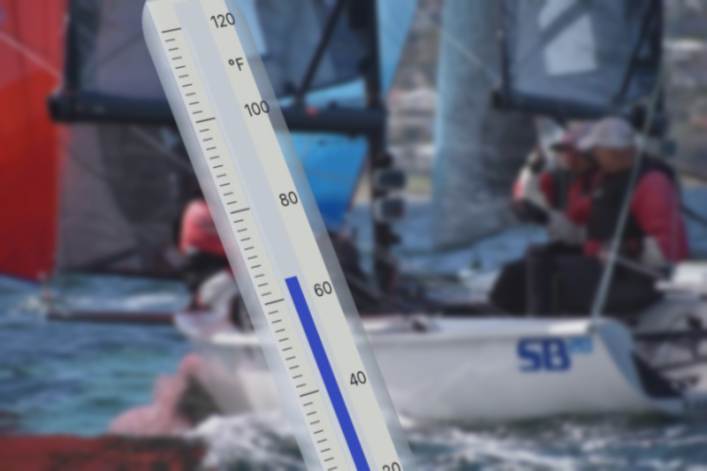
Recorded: 64 °F
